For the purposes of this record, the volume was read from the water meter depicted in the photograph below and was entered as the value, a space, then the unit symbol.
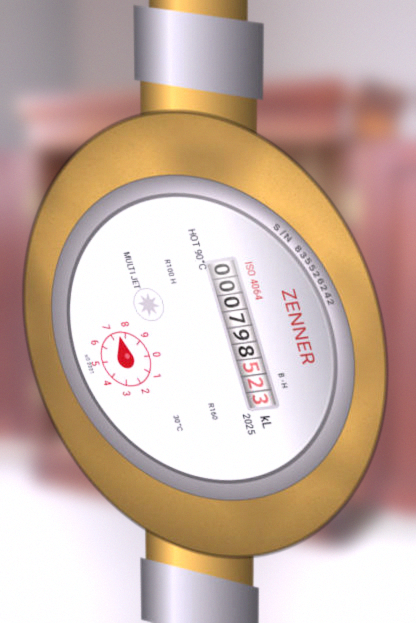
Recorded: 798.5237 kL
